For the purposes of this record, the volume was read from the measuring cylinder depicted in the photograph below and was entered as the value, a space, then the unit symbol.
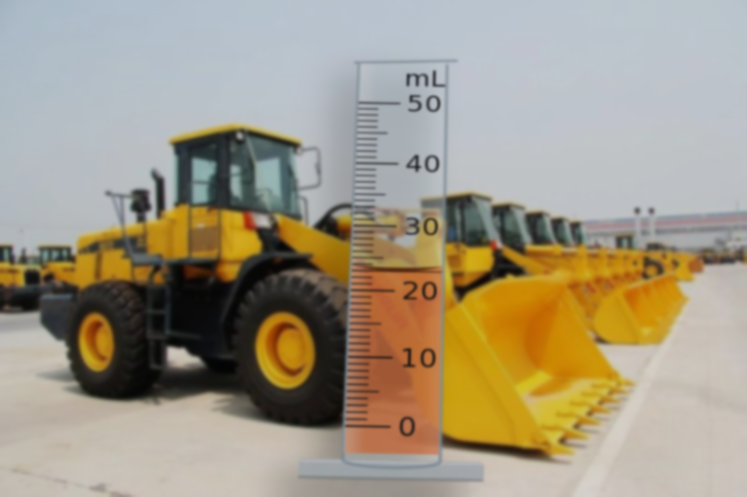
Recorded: 23 mL
